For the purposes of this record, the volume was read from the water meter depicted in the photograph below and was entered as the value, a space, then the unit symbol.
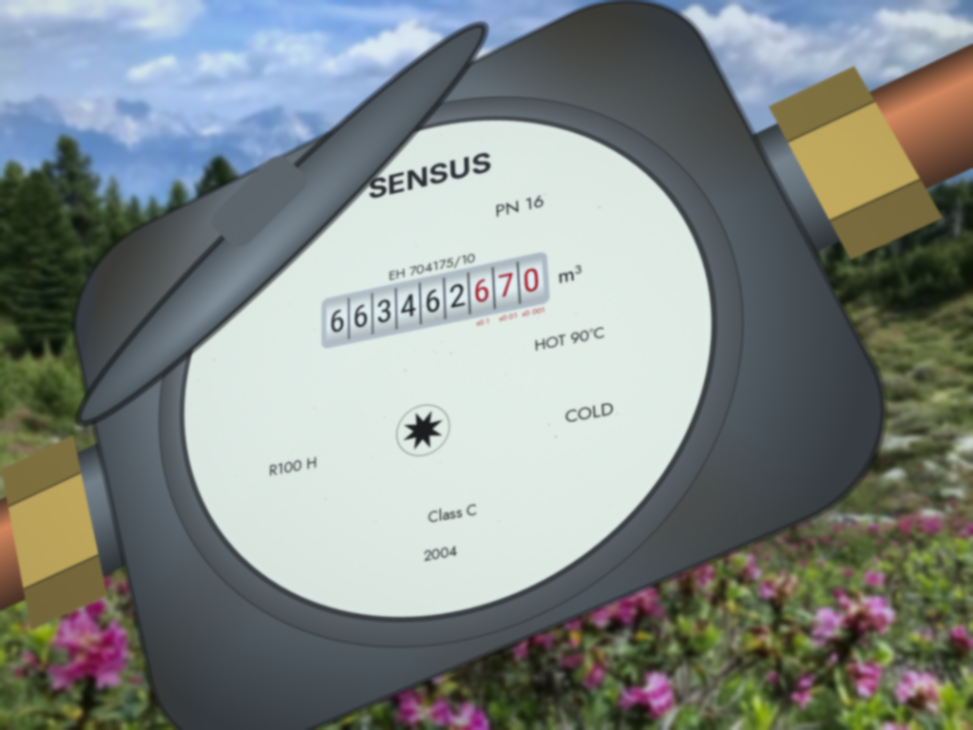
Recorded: 663462.670 m³
